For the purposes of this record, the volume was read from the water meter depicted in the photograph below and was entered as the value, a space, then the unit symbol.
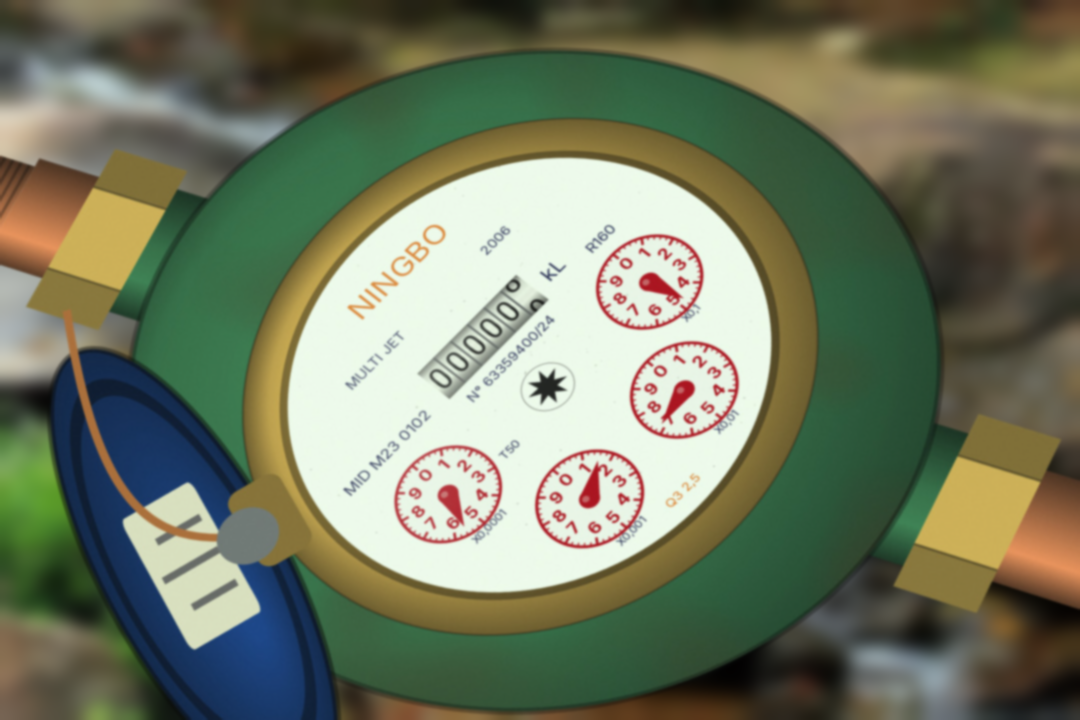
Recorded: 8.4715 kL
